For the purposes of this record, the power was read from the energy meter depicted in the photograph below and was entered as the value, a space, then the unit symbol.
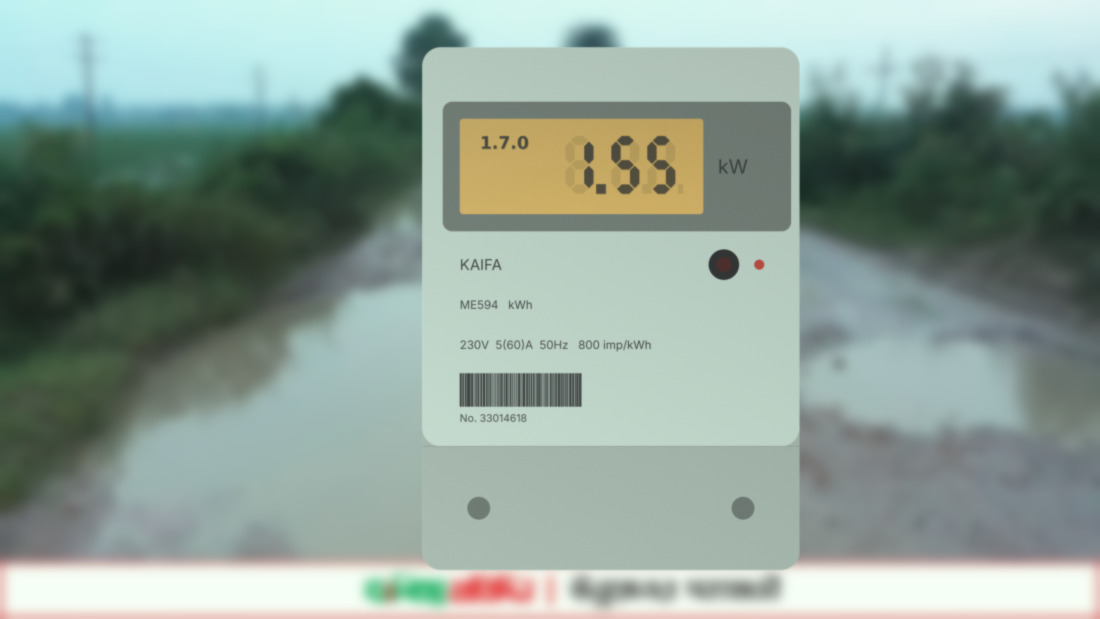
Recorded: 1.55 kW
